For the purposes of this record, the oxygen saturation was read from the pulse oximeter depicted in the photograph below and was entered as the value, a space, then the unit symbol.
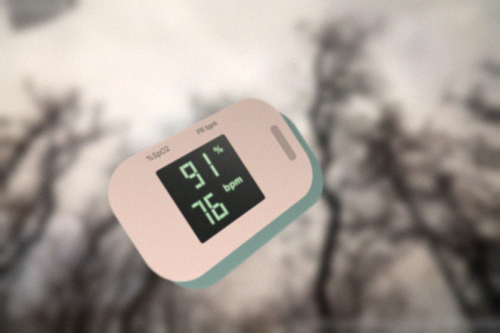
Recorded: 91 %
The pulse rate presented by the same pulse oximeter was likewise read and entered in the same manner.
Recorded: 76 bpm
